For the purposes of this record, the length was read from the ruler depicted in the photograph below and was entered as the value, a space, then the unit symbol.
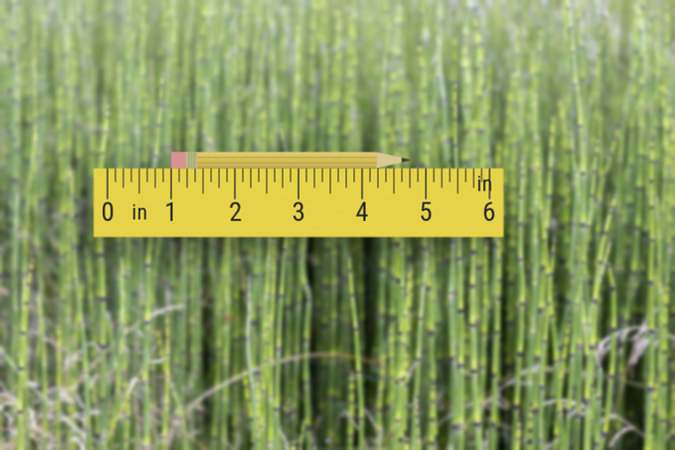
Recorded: 3.75 in
